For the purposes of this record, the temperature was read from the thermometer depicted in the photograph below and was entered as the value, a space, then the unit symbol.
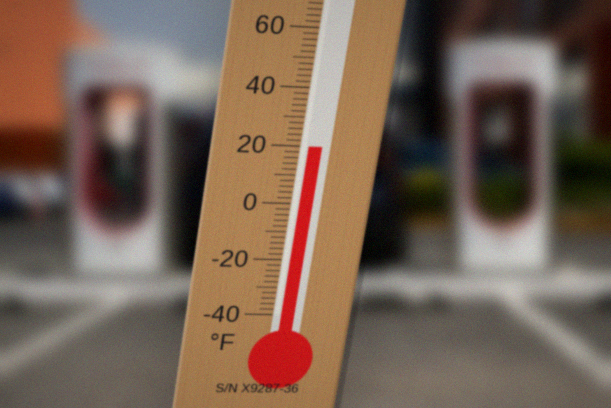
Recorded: 20 °F
